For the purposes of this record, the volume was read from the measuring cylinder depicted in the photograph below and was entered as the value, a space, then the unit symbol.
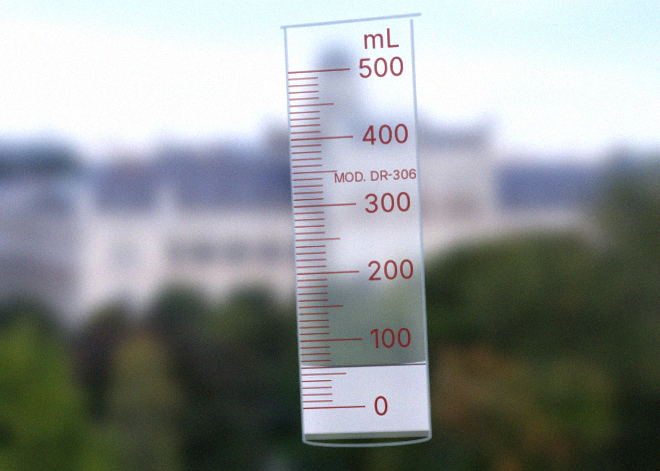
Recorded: 60 mL
